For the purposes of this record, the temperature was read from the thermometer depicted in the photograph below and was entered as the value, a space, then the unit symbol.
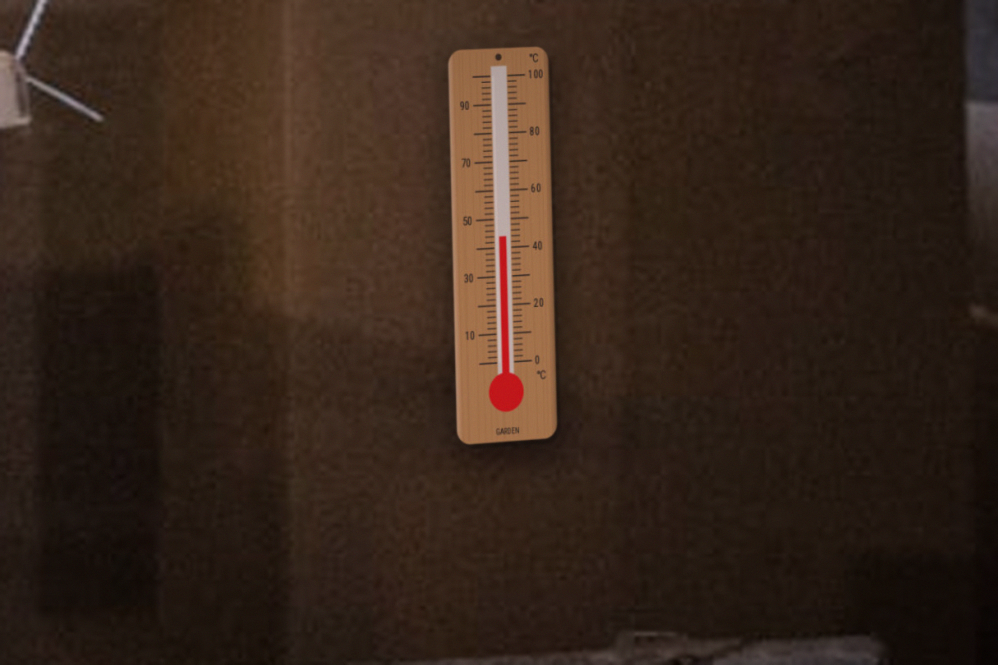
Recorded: 44 °C
